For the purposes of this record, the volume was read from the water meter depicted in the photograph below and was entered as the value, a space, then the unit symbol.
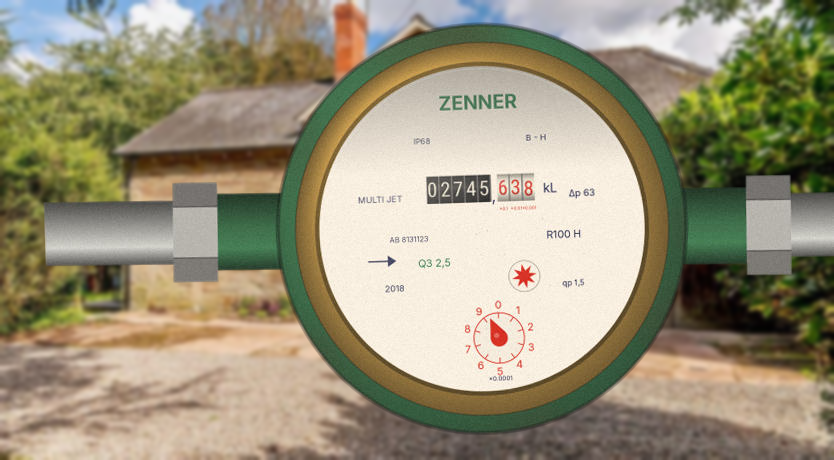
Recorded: 2745.6379 kL
